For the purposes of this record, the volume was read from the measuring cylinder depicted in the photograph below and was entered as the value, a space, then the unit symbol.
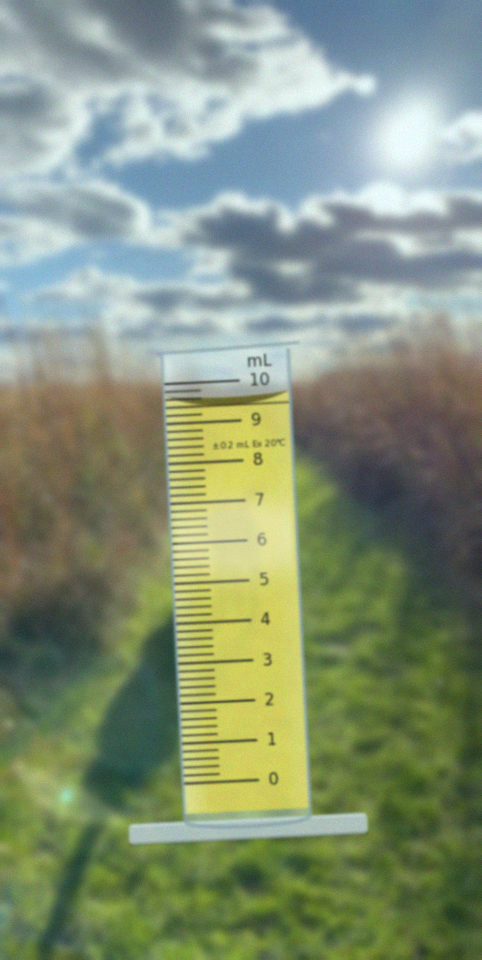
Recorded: 9.4 mL
